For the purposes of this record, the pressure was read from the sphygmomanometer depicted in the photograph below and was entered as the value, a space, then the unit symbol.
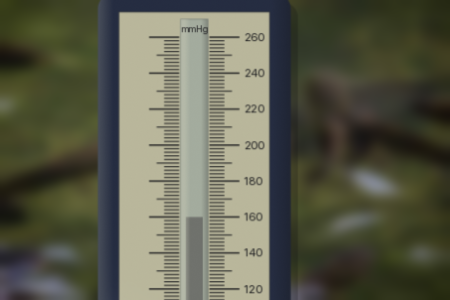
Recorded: 160 mmHg
